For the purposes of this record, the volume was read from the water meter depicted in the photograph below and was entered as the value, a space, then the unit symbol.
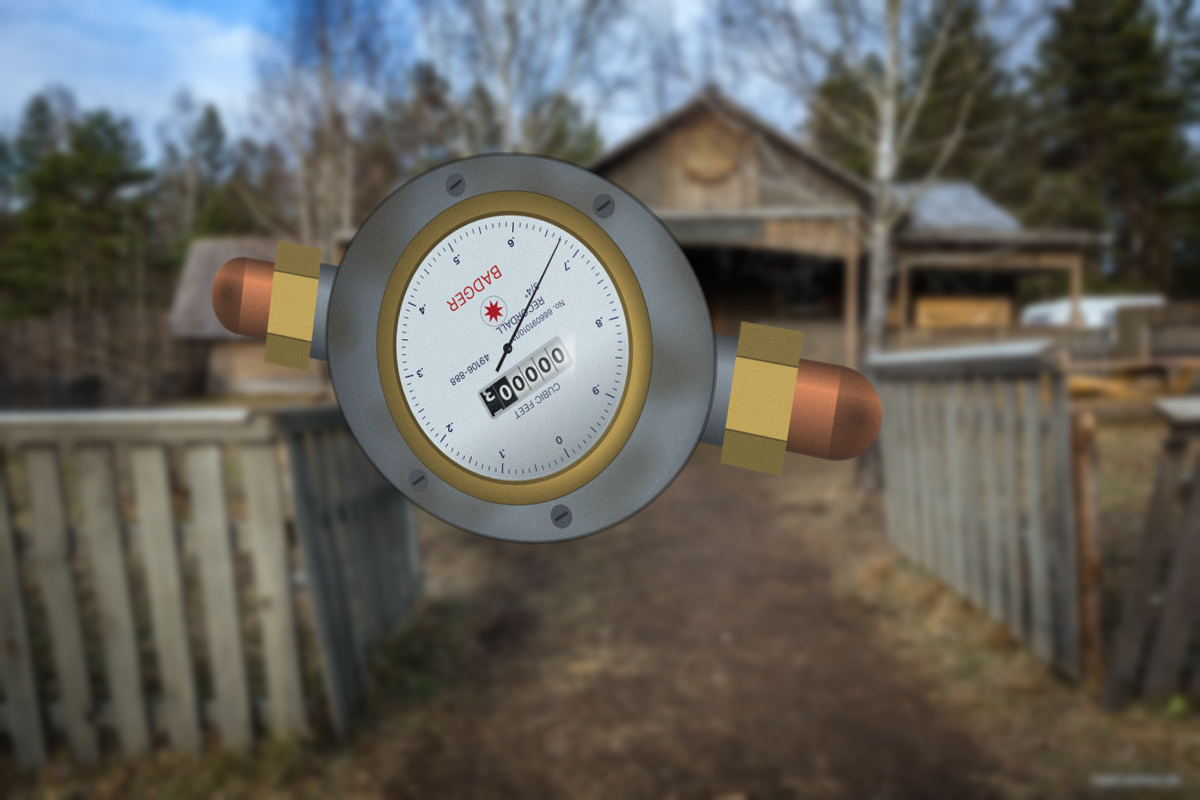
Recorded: 2.67 ft³
